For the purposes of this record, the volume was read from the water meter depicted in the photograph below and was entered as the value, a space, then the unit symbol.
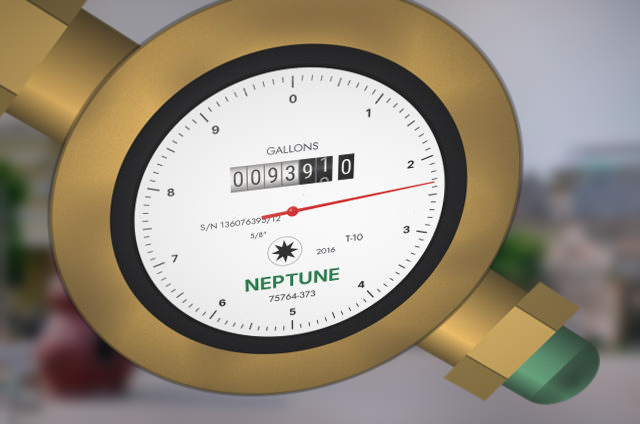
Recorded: 93912.3 gal
